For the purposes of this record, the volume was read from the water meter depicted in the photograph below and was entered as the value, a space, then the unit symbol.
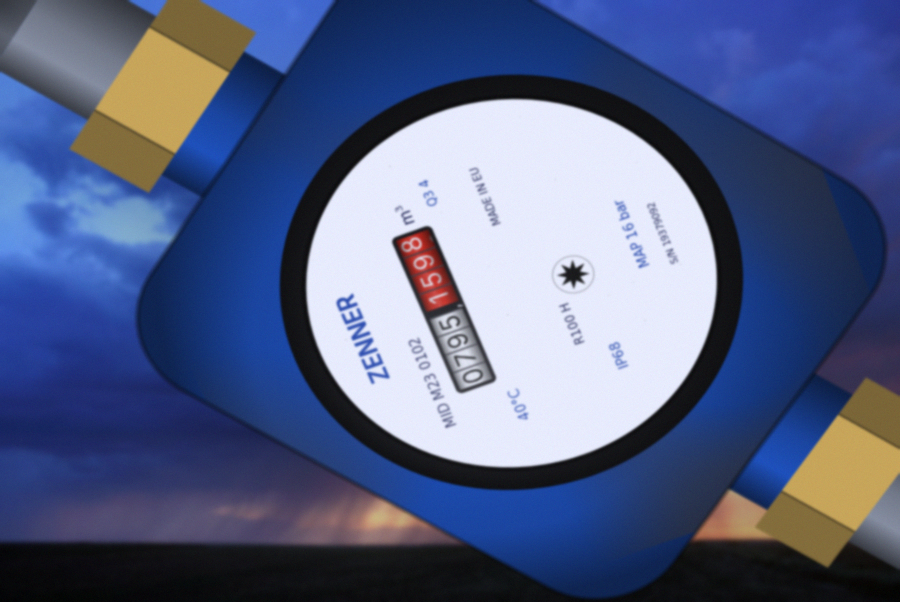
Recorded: 795.1598 m³
